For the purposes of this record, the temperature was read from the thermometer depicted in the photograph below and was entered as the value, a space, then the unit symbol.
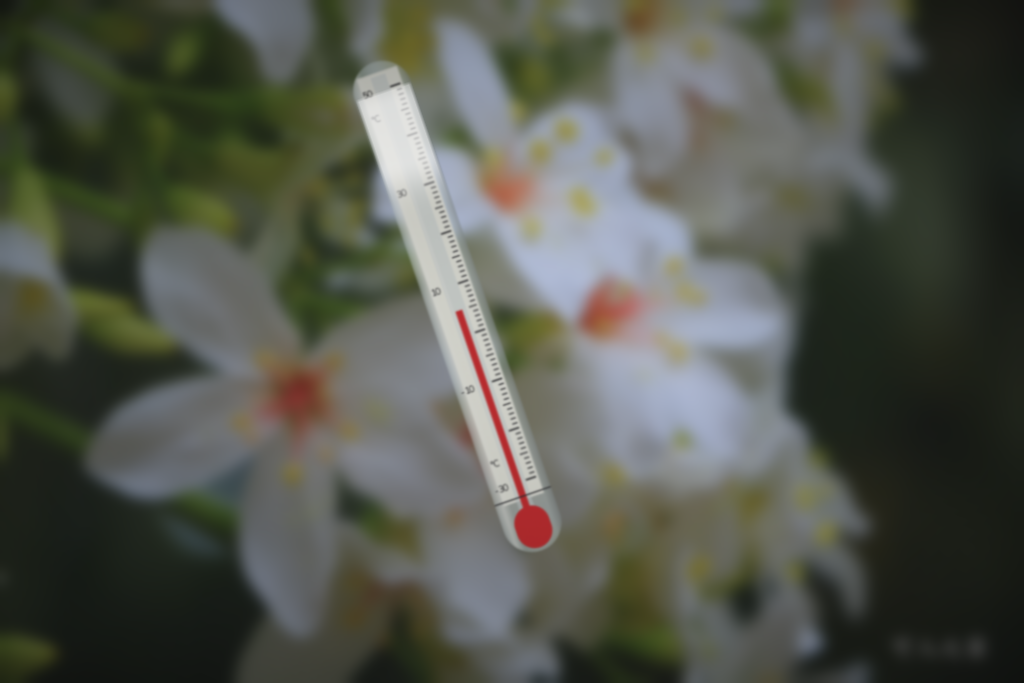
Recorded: 5 °C
